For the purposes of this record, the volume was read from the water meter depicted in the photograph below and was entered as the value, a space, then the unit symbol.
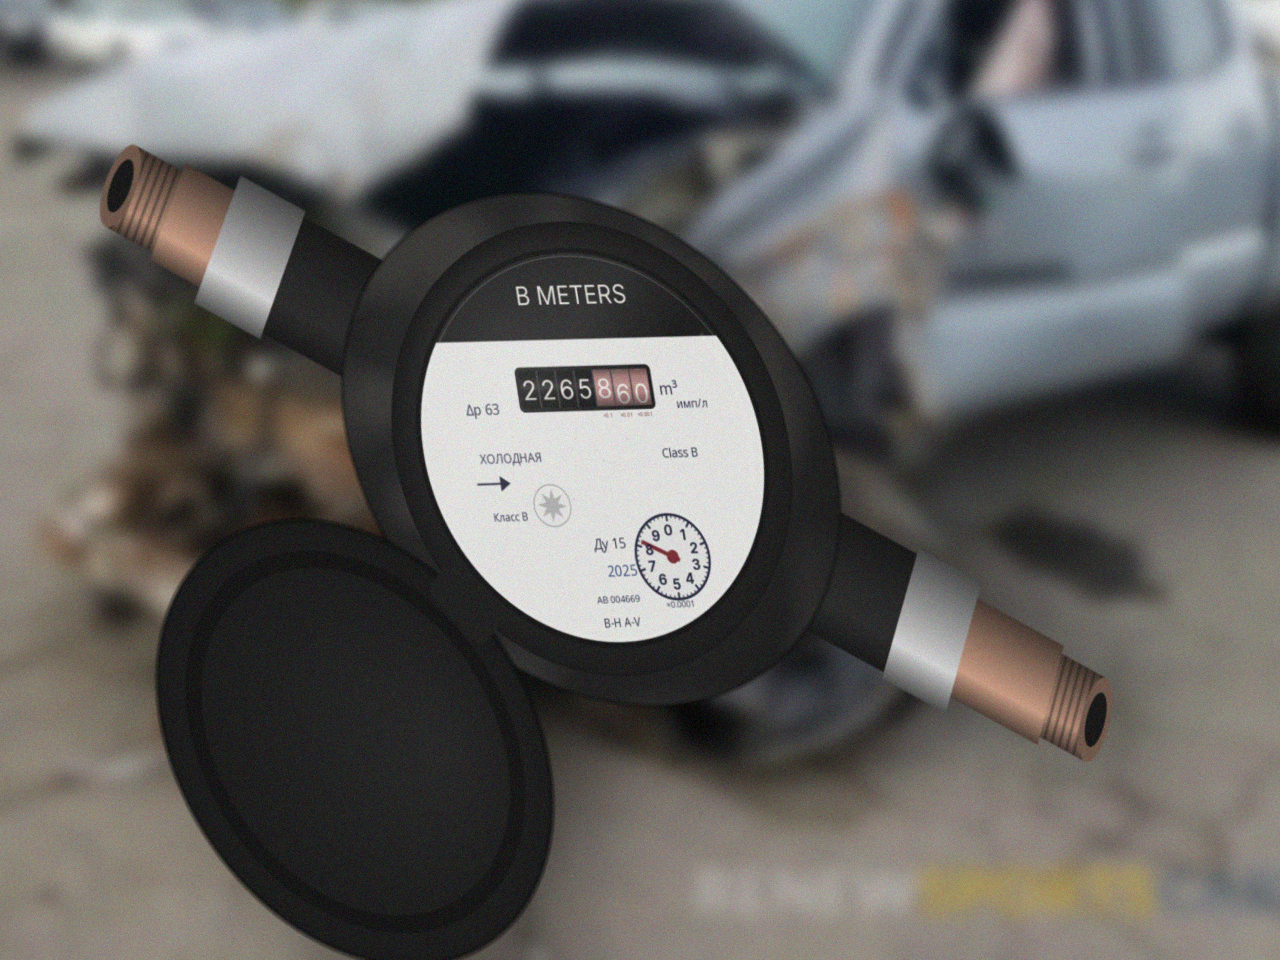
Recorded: 2265.8598 m³
